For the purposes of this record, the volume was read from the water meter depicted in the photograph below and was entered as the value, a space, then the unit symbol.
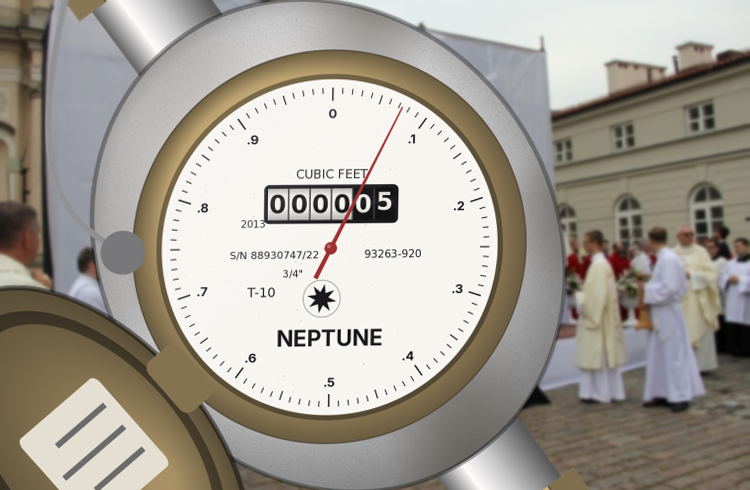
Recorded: 5.07 ft³
